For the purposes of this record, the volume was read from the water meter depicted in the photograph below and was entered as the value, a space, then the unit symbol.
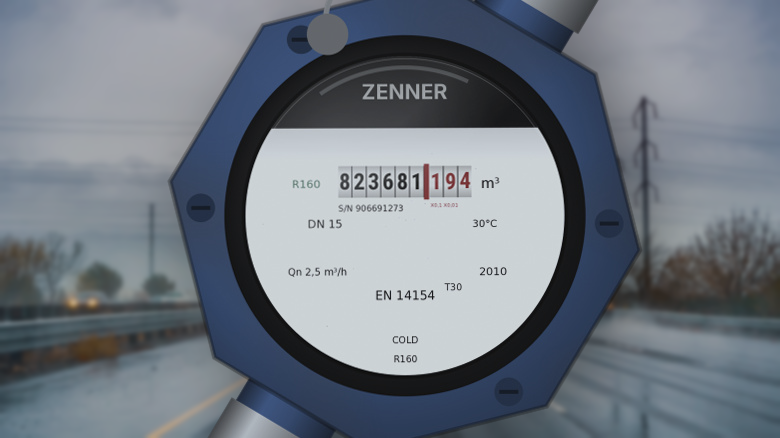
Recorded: 823681.194 m³
